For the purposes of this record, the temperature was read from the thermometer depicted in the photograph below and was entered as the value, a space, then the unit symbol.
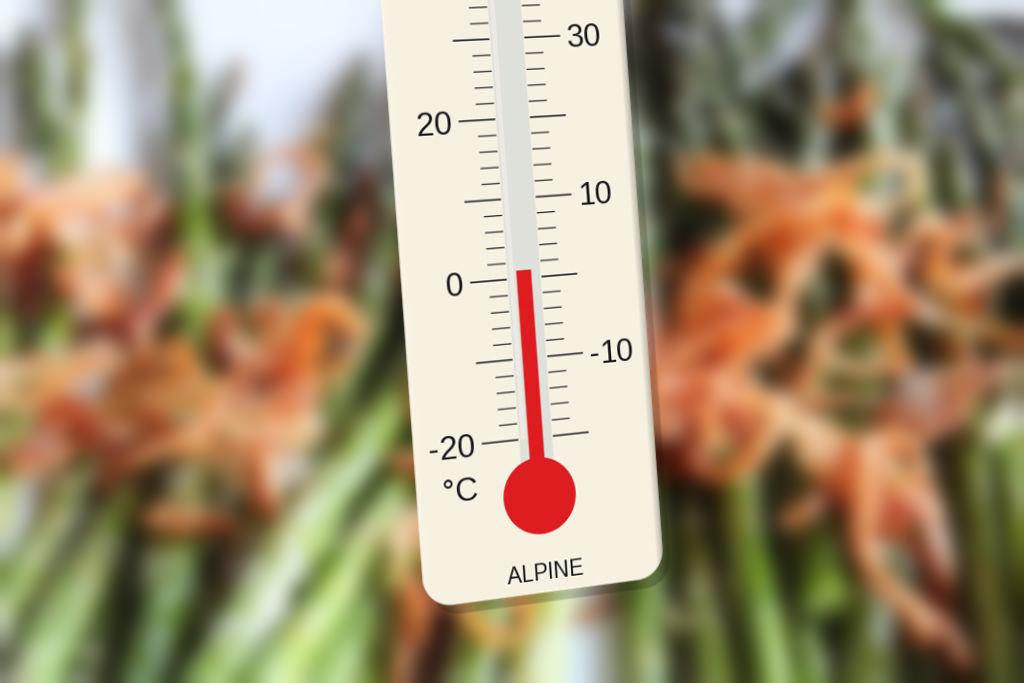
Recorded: 1 °C
